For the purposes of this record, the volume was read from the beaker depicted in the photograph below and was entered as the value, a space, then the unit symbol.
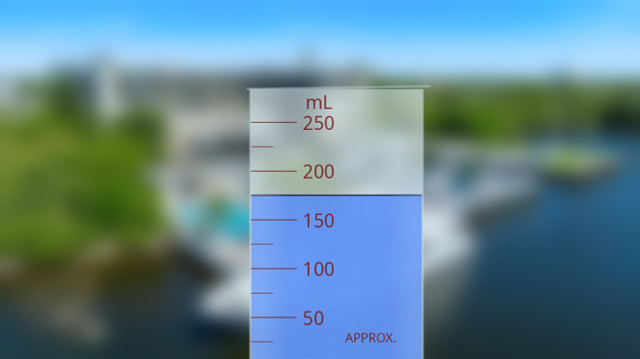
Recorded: 175 mL
